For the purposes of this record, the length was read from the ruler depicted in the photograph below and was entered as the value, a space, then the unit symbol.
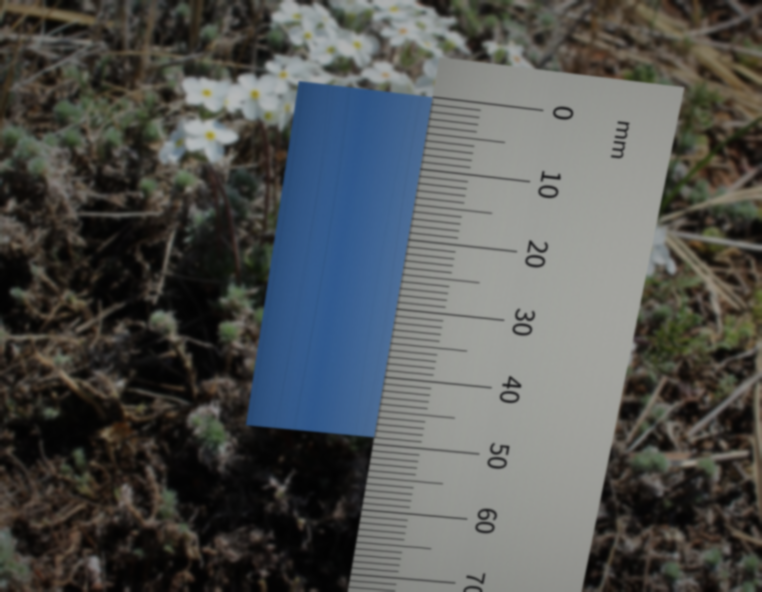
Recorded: 49 mm
